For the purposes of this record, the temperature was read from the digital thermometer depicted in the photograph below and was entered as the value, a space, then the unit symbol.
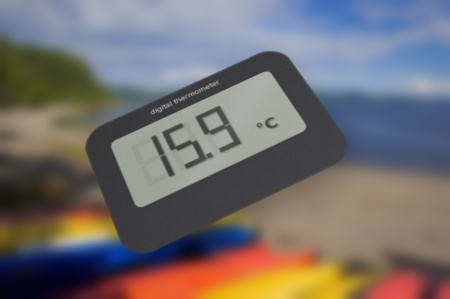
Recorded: 15.9 °C
